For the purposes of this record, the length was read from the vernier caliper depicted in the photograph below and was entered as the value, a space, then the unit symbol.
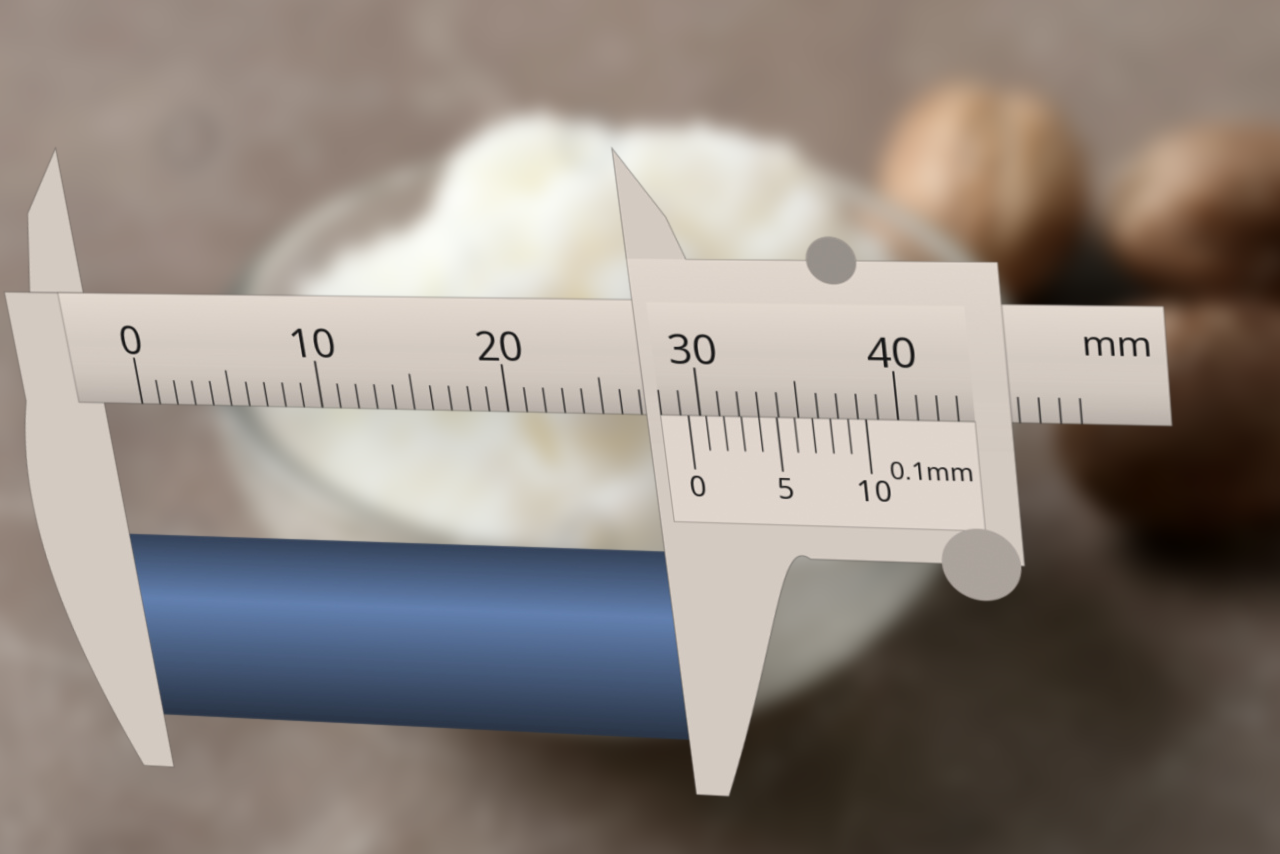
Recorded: 29.4 mm
